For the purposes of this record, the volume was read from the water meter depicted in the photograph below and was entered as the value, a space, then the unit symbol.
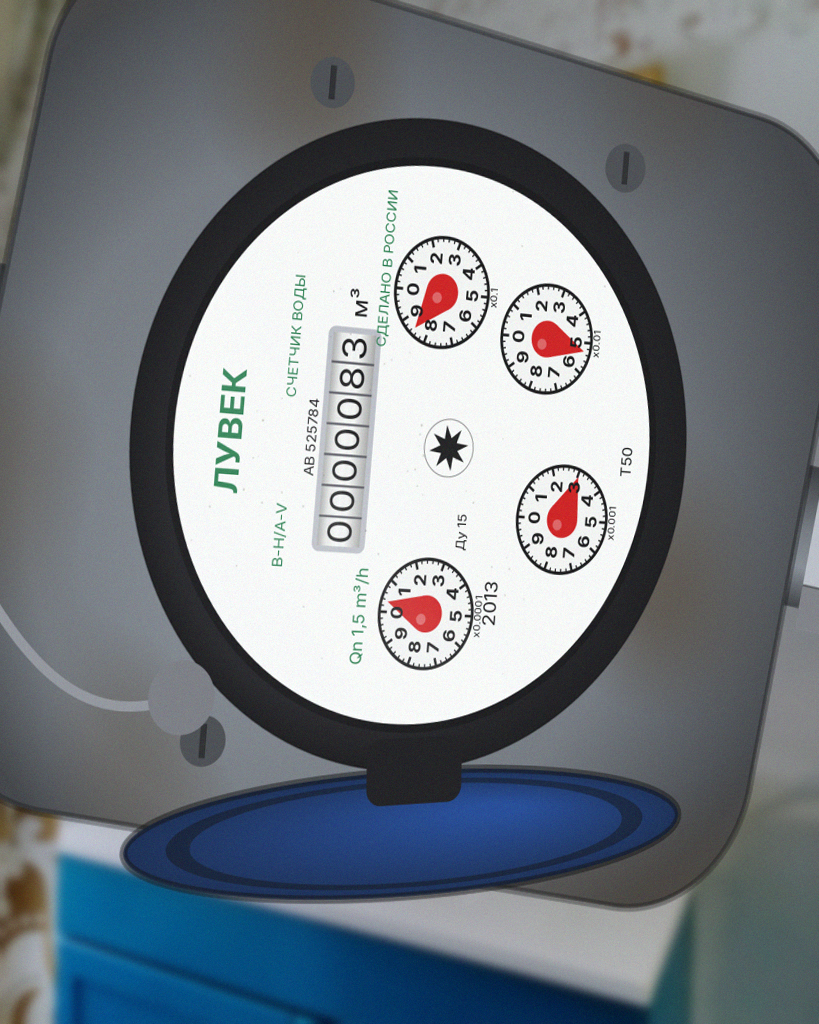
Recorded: 83.8530 m³
